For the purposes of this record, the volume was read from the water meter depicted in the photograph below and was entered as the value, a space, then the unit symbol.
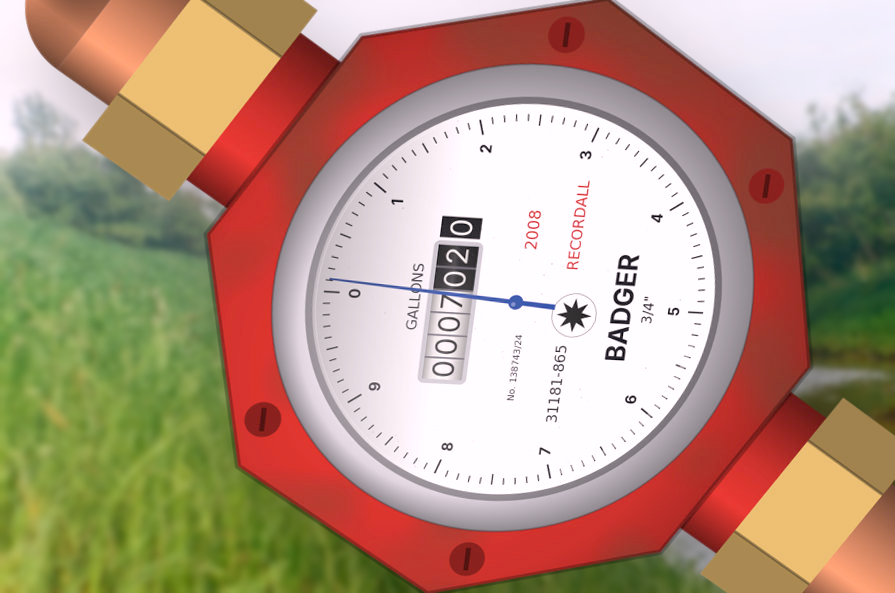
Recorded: 7020.1 gal
